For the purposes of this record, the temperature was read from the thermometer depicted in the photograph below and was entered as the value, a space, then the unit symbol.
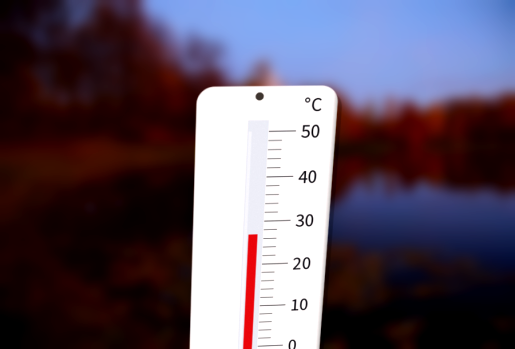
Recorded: 27 °C
